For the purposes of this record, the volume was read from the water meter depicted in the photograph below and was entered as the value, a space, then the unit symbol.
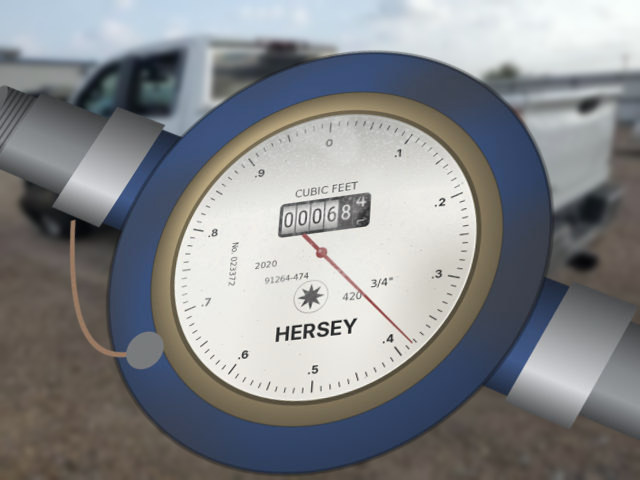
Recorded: 684.38 ft³
